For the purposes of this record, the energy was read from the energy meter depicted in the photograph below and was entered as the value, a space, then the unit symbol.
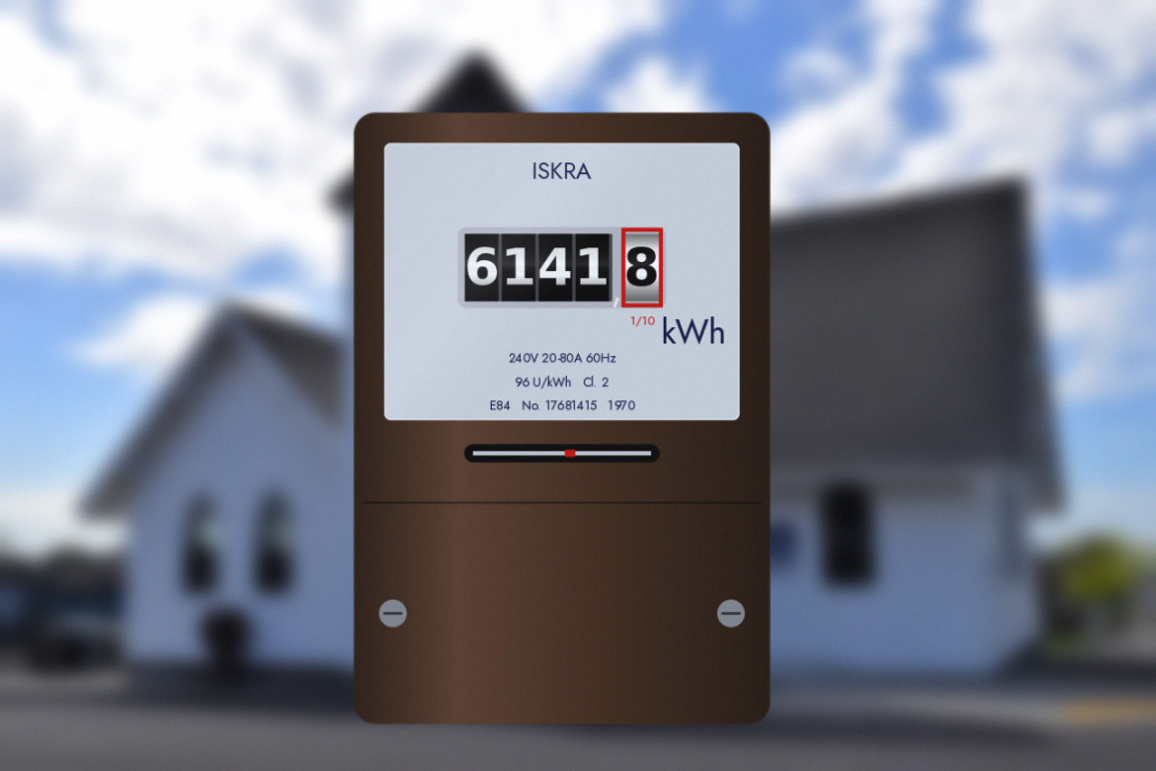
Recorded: 6141.8 kWh
